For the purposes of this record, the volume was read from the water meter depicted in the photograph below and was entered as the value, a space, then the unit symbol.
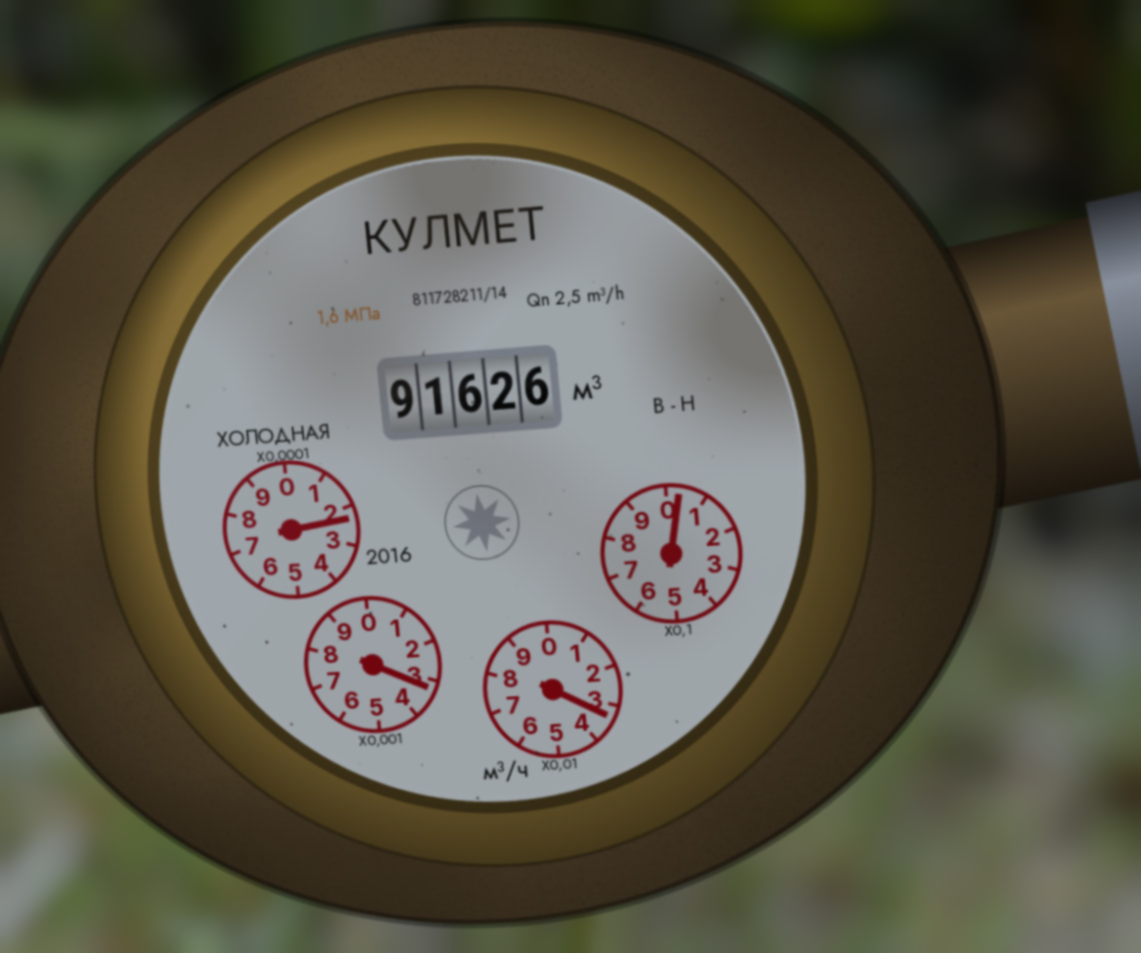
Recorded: 91626.0332 m³
